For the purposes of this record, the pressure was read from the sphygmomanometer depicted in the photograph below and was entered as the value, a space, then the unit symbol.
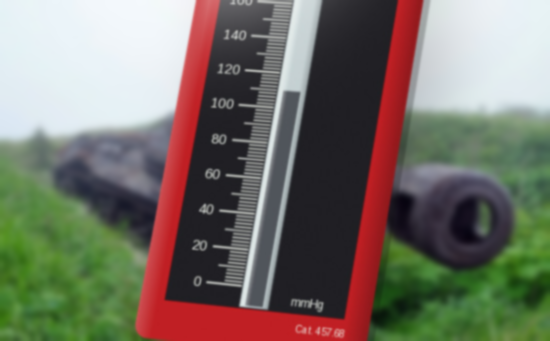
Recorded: 110 mmHg
